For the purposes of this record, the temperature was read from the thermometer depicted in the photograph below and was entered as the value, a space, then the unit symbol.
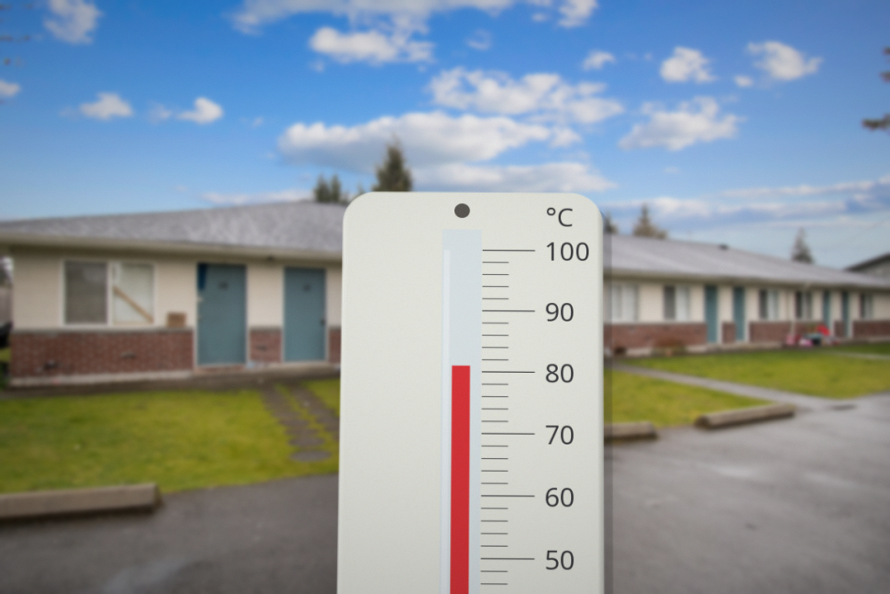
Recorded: 81 °C
